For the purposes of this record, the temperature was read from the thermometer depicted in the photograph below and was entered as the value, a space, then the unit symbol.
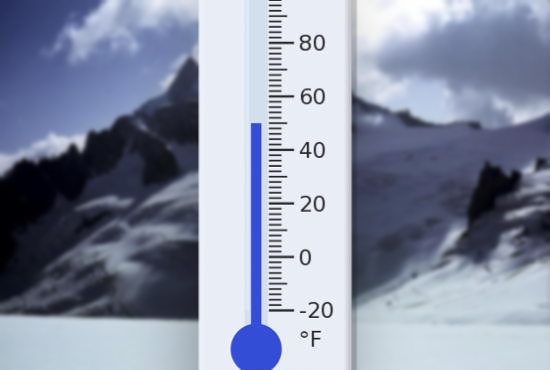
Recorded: 50 °F
